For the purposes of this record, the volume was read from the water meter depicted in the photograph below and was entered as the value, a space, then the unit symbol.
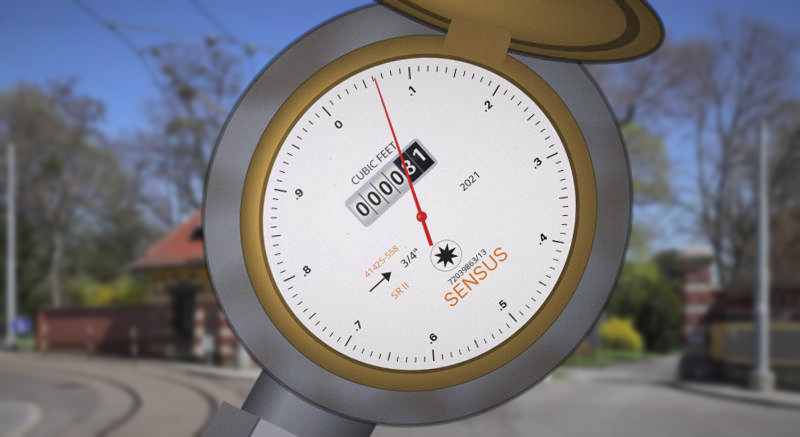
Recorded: 81.06 ft³
